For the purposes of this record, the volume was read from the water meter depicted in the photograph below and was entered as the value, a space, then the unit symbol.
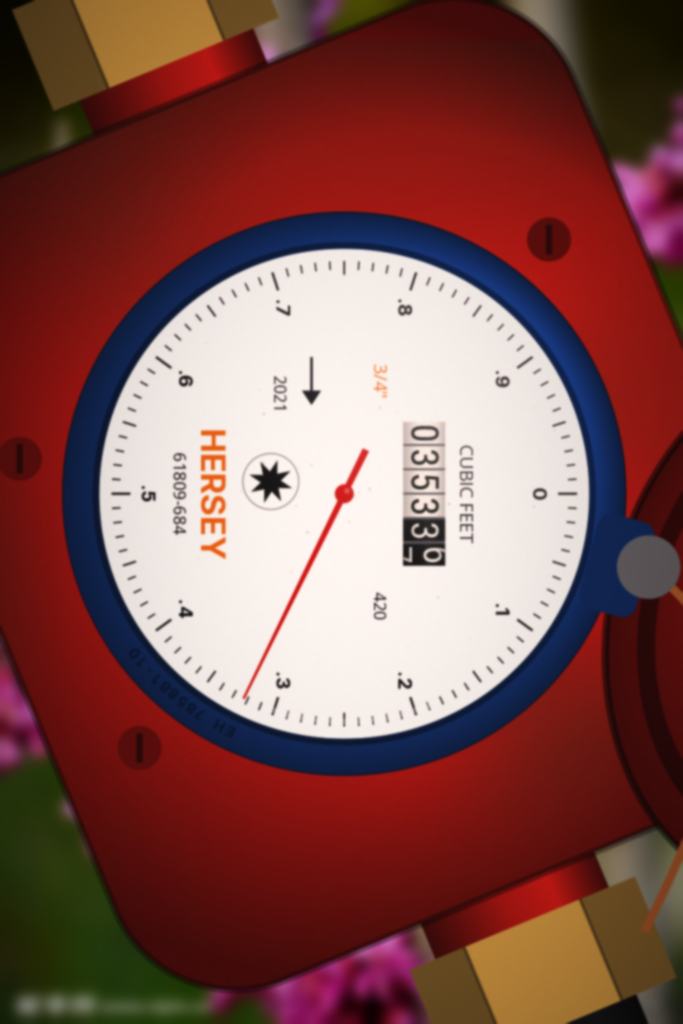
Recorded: 35336.32 ft³
